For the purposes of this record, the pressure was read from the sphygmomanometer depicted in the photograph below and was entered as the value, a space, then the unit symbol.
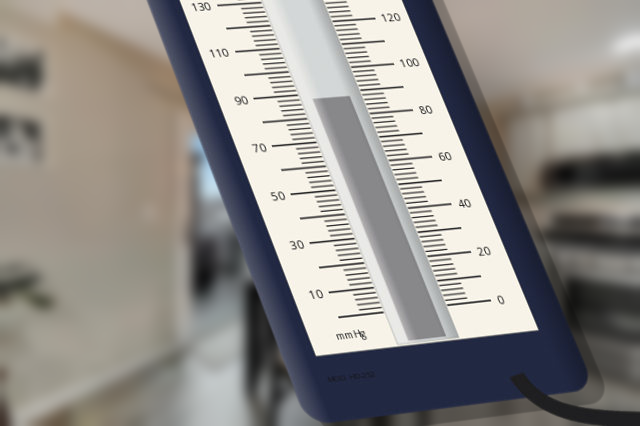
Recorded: 88 mmHg
